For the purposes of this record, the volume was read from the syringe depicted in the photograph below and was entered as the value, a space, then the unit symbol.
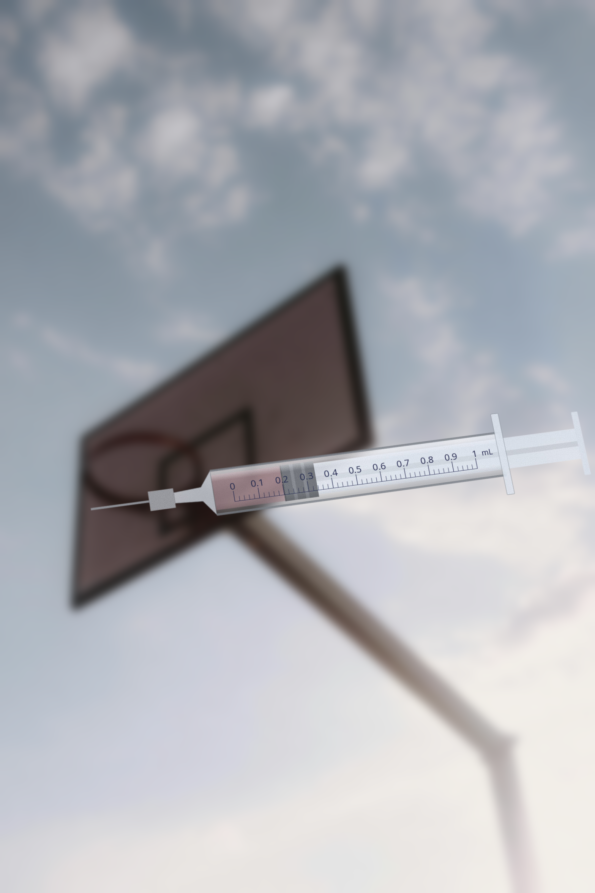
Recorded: 0.2 mL
